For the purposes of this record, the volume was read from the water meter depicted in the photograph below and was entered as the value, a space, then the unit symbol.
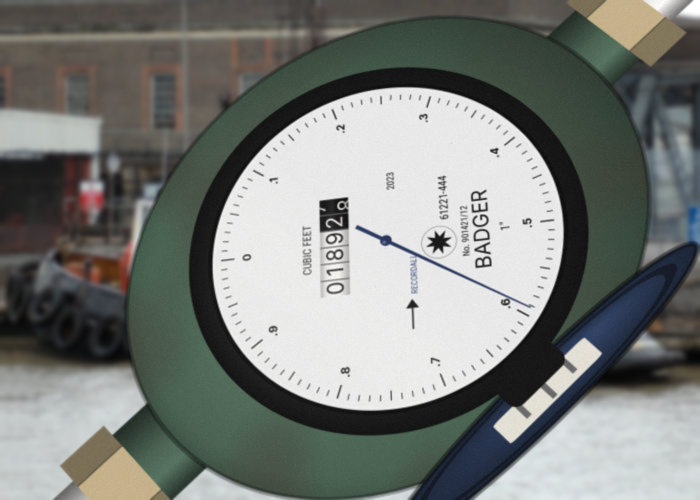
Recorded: 18927.59 ft³
